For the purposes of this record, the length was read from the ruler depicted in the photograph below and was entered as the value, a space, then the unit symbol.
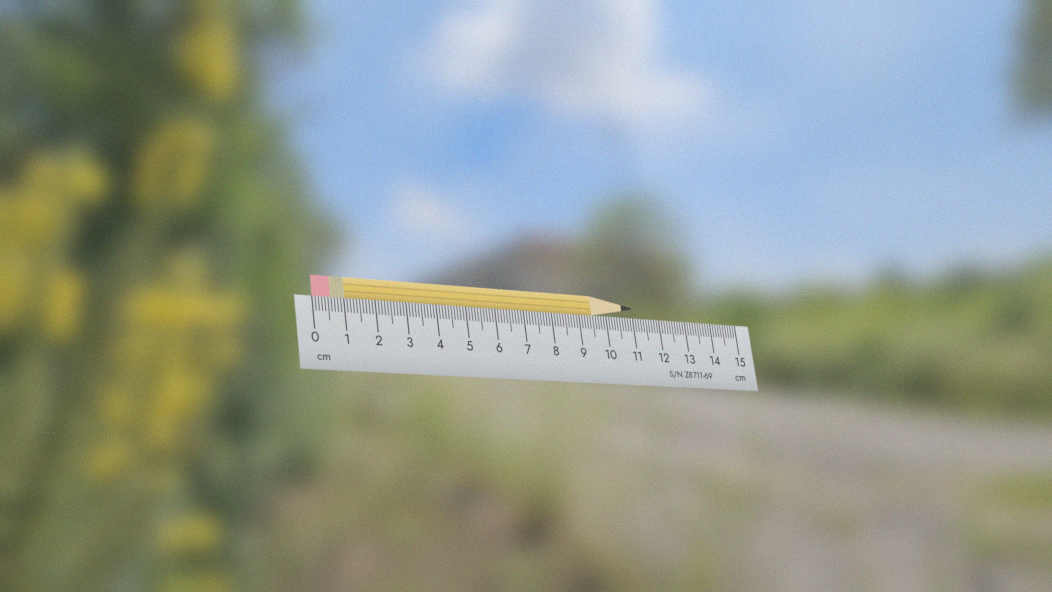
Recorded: 11 cm
